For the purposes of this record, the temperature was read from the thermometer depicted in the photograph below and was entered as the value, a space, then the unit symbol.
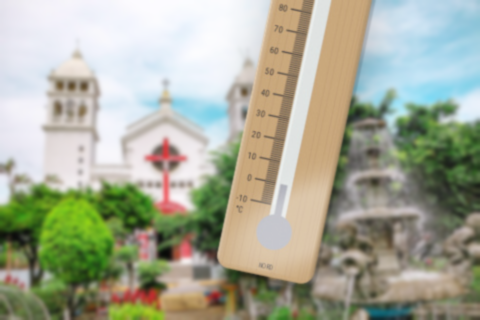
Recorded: 0 °C
